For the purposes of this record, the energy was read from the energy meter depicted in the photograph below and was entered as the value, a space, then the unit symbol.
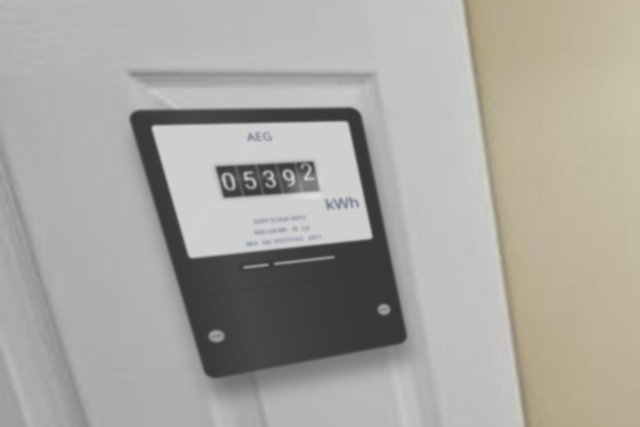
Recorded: 5392 kWh
